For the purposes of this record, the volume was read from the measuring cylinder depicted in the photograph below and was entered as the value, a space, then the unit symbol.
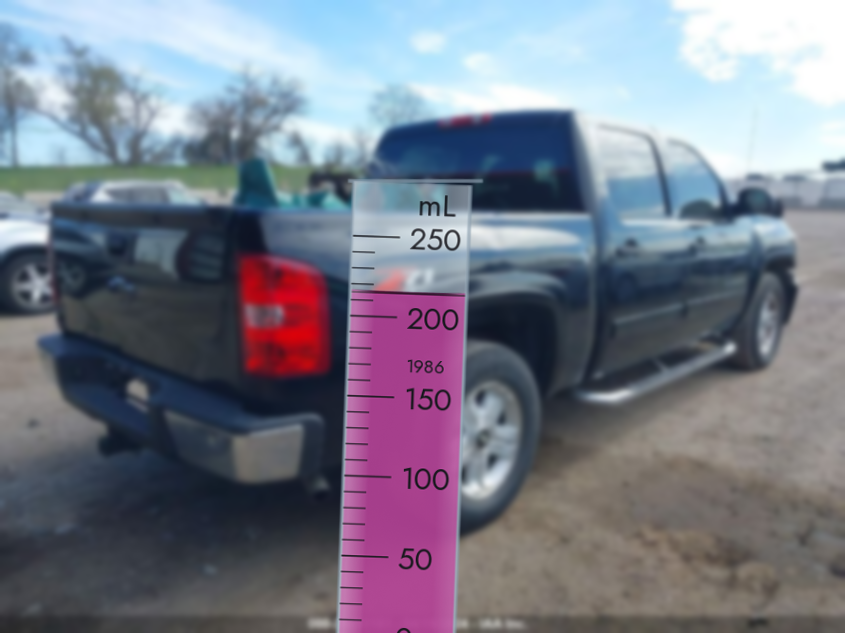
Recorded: 215 mL
